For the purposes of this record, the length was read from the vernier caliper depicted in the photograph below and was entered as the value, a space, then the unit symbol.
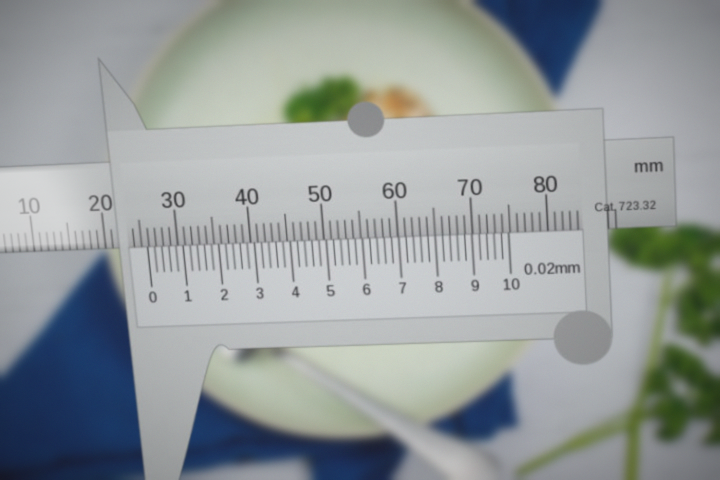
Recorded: 25.8 mm
